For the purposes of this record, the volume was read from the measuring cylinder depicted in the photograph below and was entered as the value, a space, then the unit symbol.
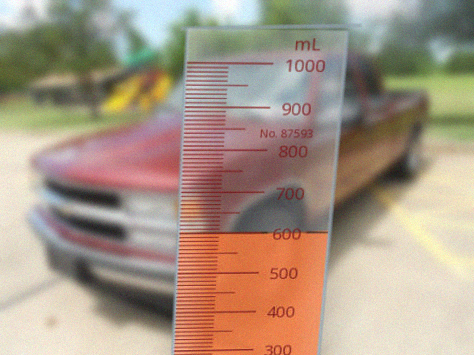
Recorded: 600 mL
